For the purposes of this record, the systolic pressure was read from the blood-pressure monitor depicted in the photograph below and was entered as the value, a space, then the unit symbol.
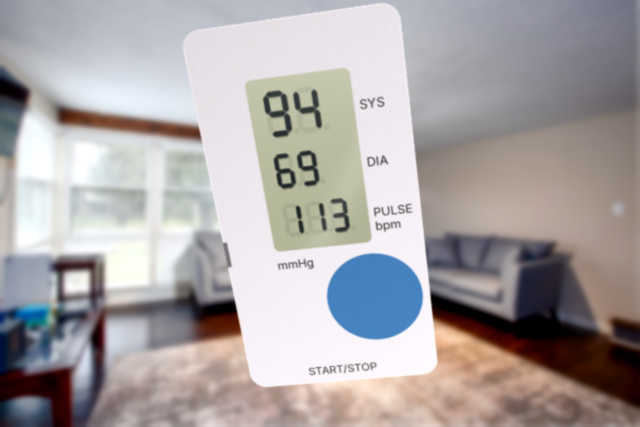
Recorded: 94 mmHg
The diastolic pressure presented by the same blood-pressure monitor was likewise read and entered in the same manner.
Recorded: 69 mmHg
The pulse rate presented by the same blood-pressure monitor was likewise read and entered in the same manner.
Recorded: 113 bpm
